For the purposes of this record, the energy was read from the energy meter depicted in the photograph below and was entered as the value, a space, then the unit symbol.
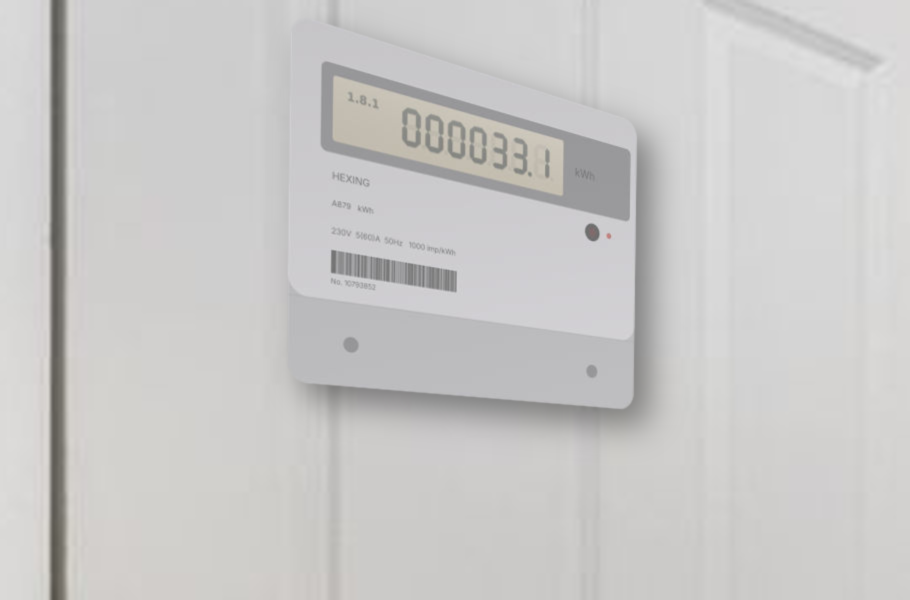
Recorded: 33.1 kWh
